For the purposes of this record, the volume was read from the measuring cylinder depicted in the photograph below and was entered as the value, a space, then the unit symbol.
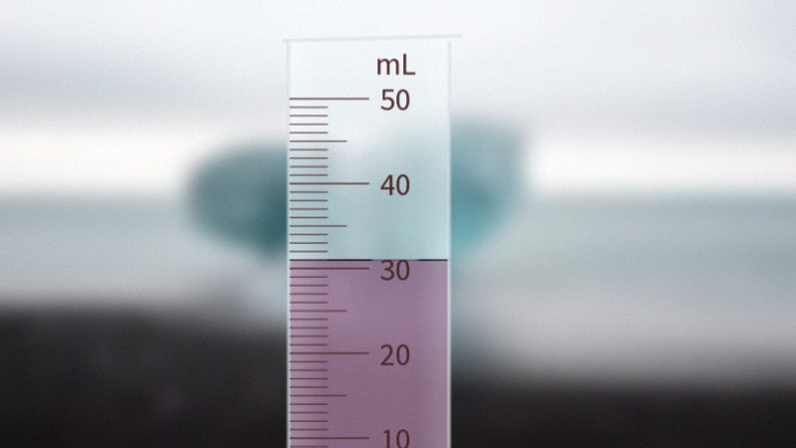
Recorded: 31 mL
